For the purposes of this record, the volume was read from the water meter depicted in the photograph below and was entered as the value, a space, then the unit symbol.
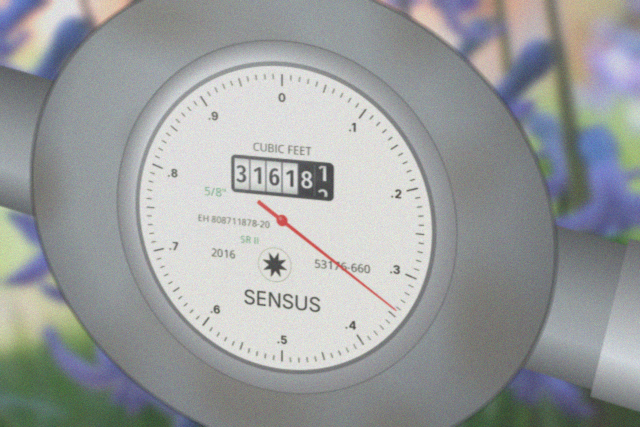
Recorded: 316181.34 ft³
